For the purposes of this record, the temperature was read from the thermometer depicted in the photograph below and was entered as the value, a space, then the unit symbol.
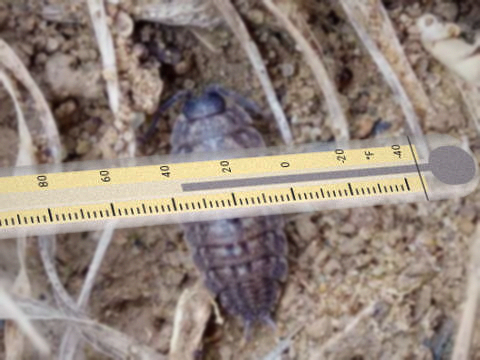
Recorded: 36 °F
